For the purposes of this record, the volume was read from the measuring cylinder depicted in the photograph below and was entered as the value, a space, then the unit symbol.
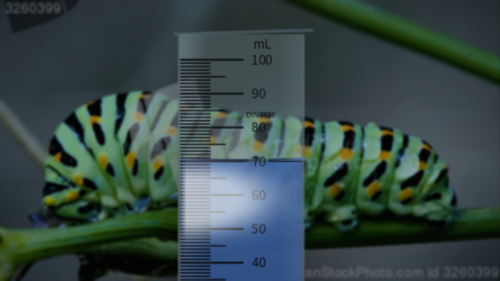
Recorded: 70 mL
